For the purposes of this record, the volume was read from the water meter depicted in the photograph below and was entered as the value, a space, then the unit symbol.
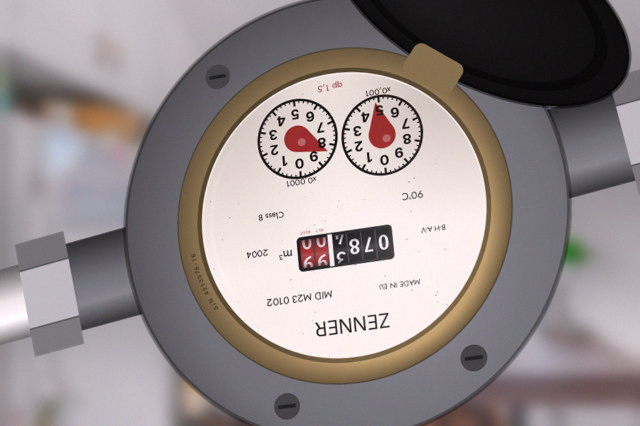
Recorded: 783.9948 m³
